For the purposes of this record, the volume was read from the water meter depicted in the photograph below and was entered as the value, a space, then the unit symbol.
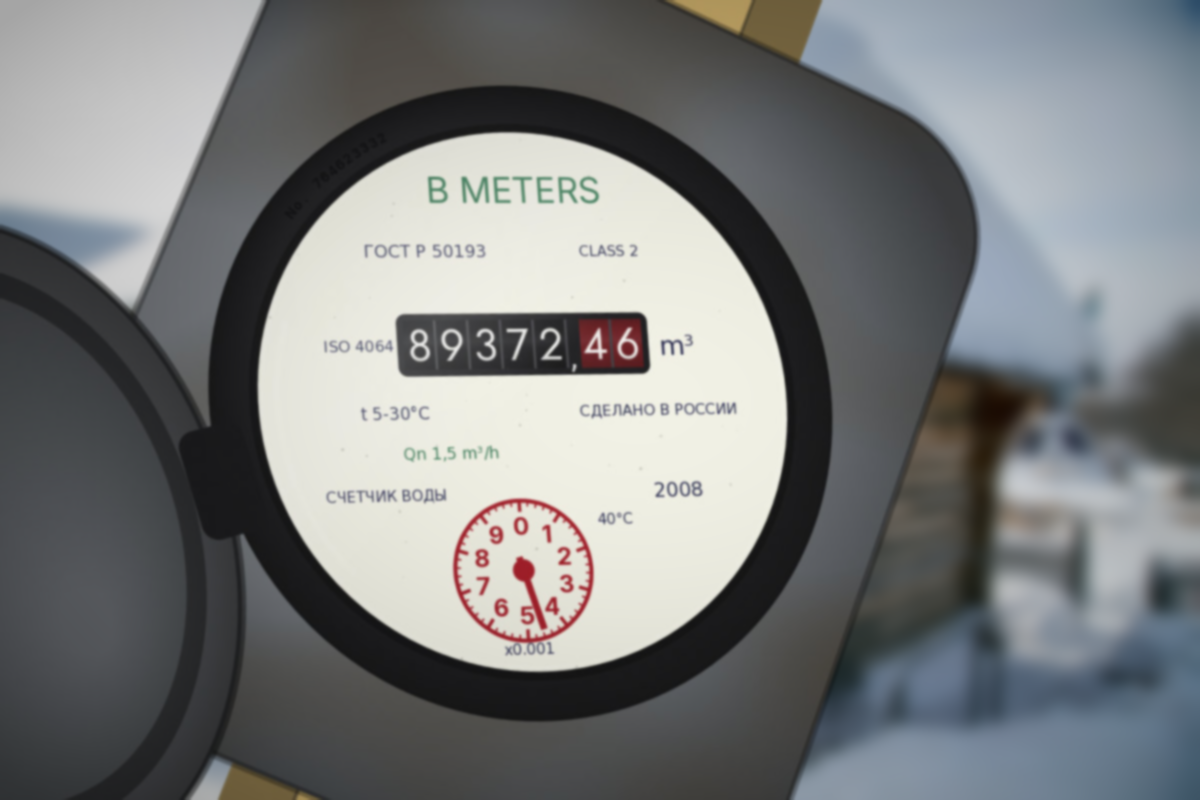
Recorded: 89372.464 m³
